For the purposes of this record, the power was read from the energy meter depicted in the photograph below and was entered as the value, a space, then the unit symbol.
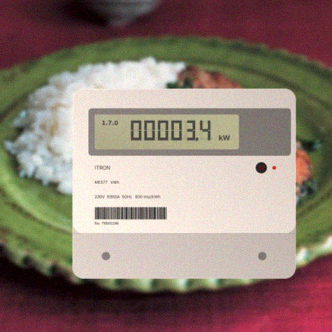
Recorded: 3.4 kW
